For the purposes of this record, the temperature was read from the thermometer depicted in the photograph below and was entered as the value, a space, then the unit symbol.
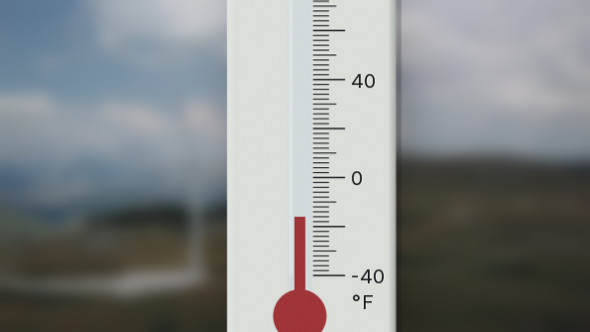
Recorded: -16 °F
